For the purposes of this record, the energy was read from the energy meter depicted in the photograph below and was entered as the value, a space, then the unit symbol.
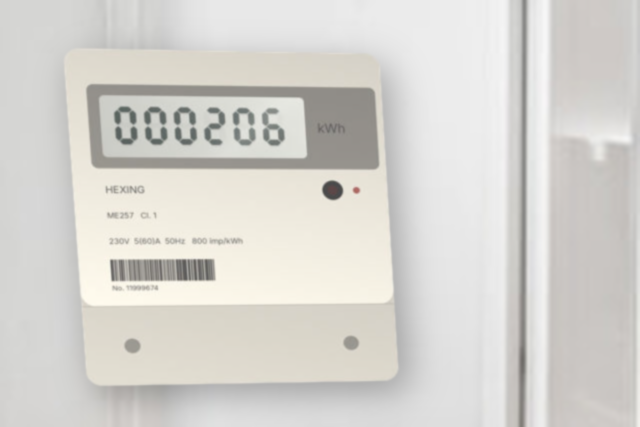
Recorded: 206 kWh
